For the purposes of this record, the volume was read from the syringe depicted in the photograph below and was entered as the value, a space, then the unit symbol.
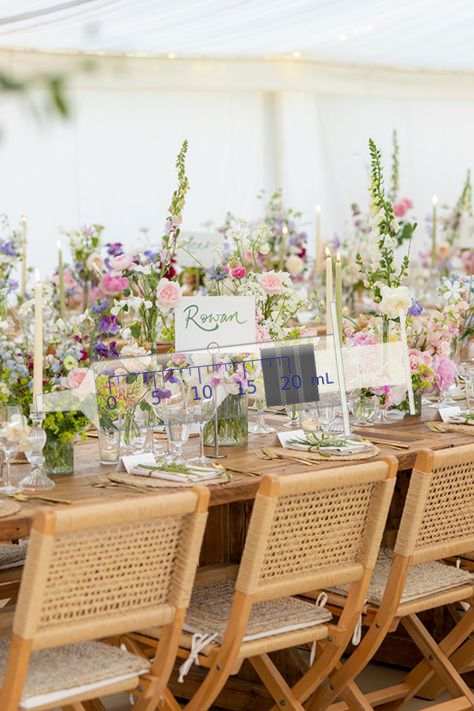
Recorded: 17 mL
